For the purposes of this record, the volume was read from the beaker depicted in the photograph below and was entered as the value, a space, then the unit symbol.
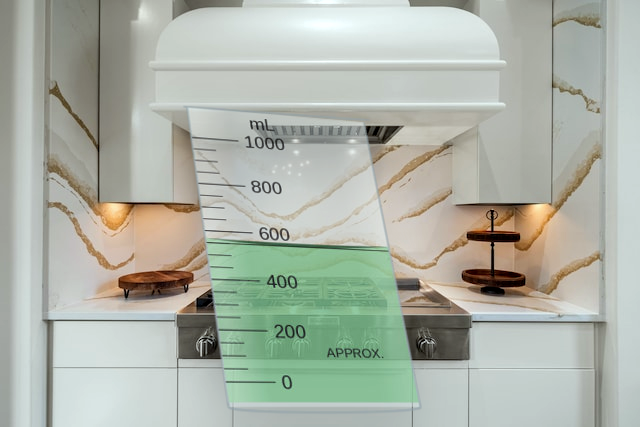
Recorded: 550 mL
